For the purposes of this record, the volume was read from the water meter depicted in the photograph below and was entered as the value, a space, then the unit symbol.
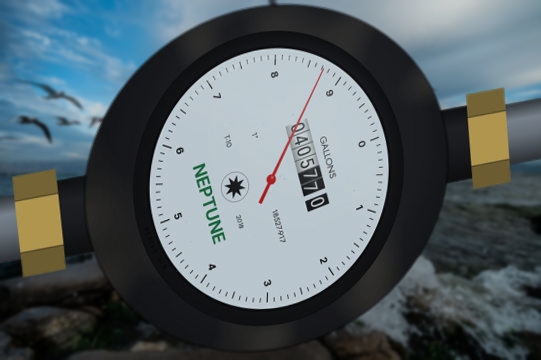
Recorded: 405768.7 gal
